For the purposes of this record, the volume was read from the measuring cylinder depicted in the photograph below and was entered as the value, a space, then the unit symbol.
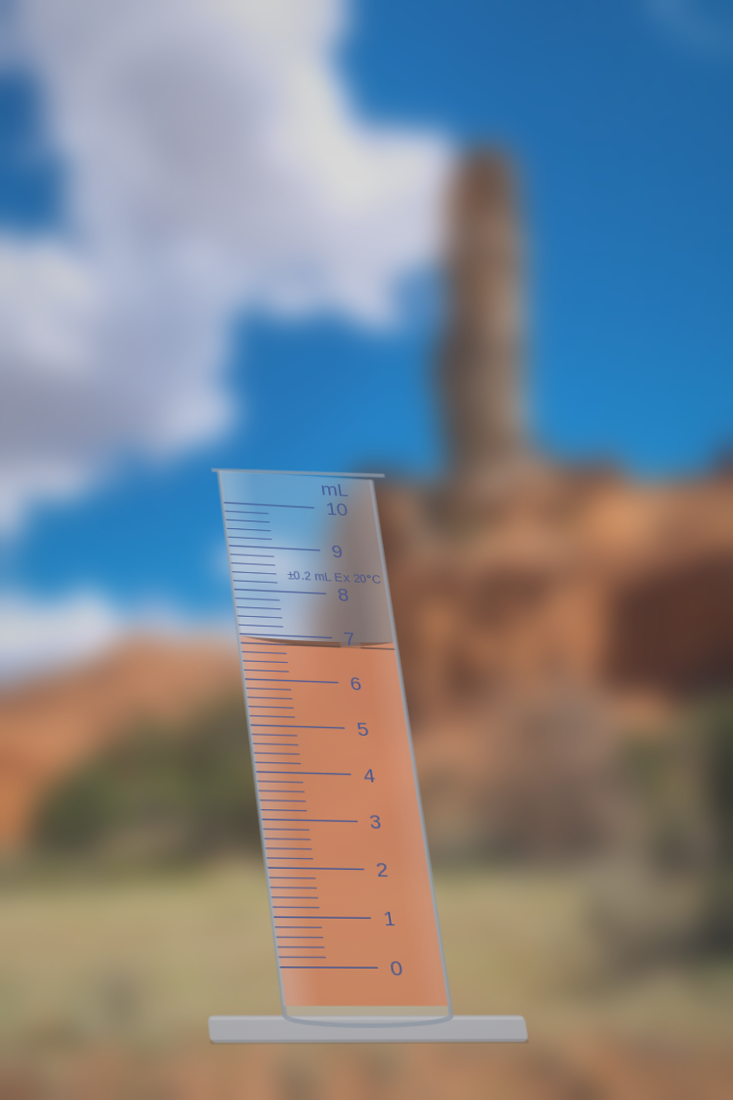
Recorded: 6.8 mL
